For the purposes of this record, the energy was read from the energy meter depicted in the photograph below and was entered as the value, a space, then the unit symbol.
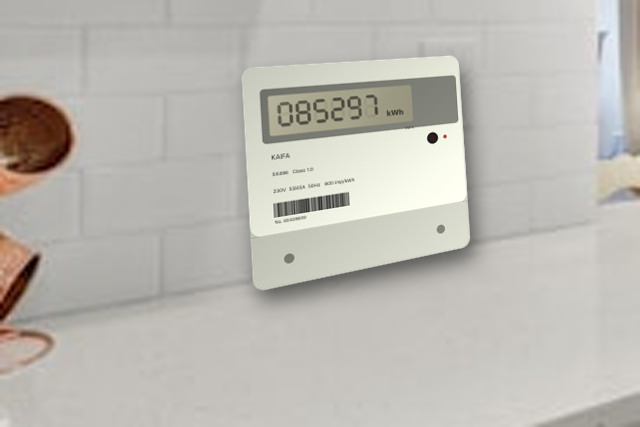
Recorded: 85297 kWh
